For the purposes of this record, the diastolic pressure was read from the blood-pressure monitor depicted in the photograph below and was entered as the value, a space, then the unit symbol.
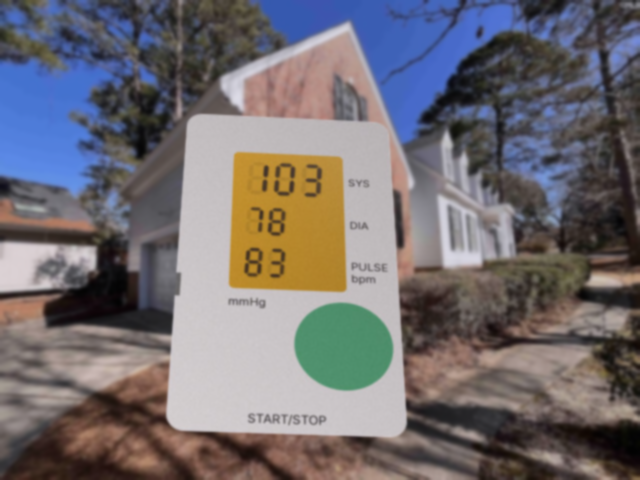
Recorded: 78 mmHg
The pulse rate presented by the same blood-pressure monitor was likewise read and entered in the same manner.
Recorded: 83 bpm
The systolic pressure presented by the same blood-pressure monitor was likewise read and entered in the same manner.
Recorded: 103 mmHg
